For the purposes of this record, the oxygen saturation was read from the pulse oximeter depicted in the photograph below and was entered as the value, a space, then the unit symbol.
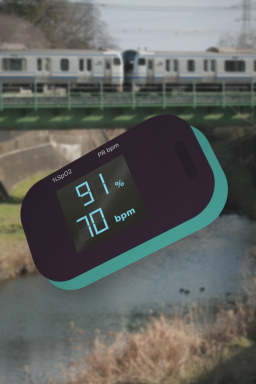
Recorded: 91 %
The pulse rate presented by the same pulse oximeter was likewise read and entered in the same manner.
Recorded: 70 bpm
